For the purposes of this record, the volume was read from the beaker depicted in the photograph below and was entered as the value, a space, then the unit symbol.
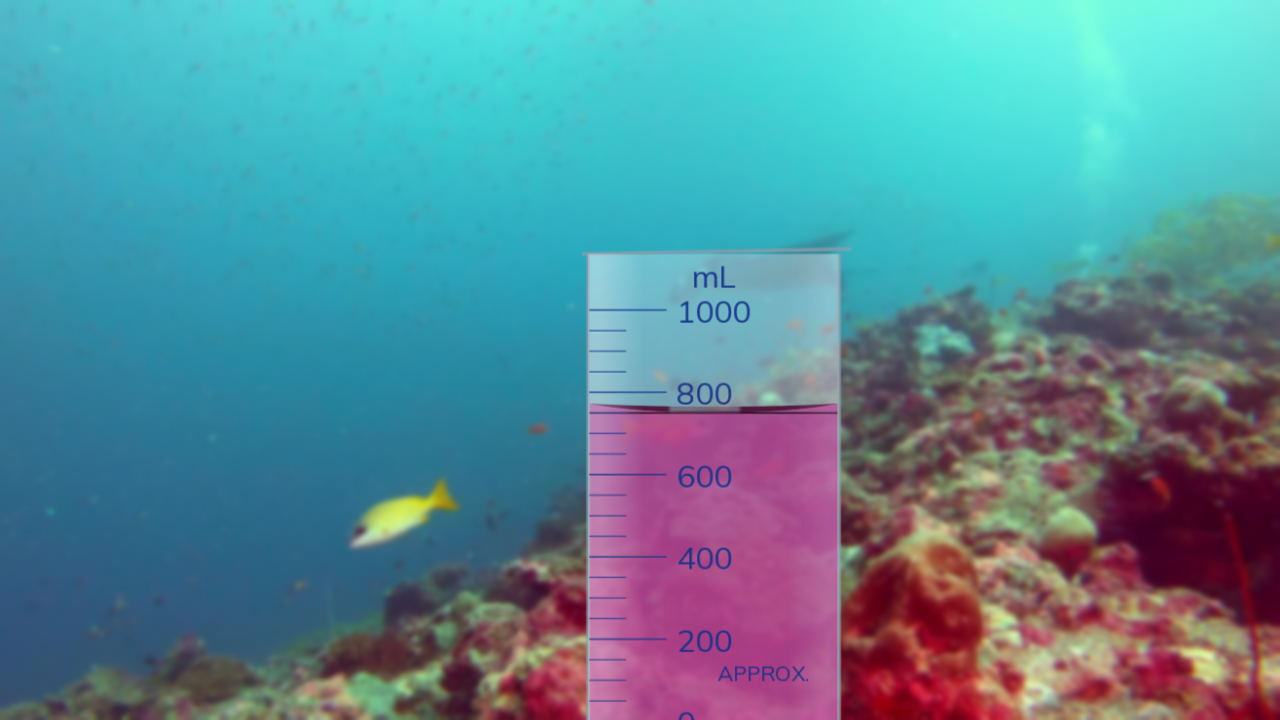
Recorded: 750 mL
